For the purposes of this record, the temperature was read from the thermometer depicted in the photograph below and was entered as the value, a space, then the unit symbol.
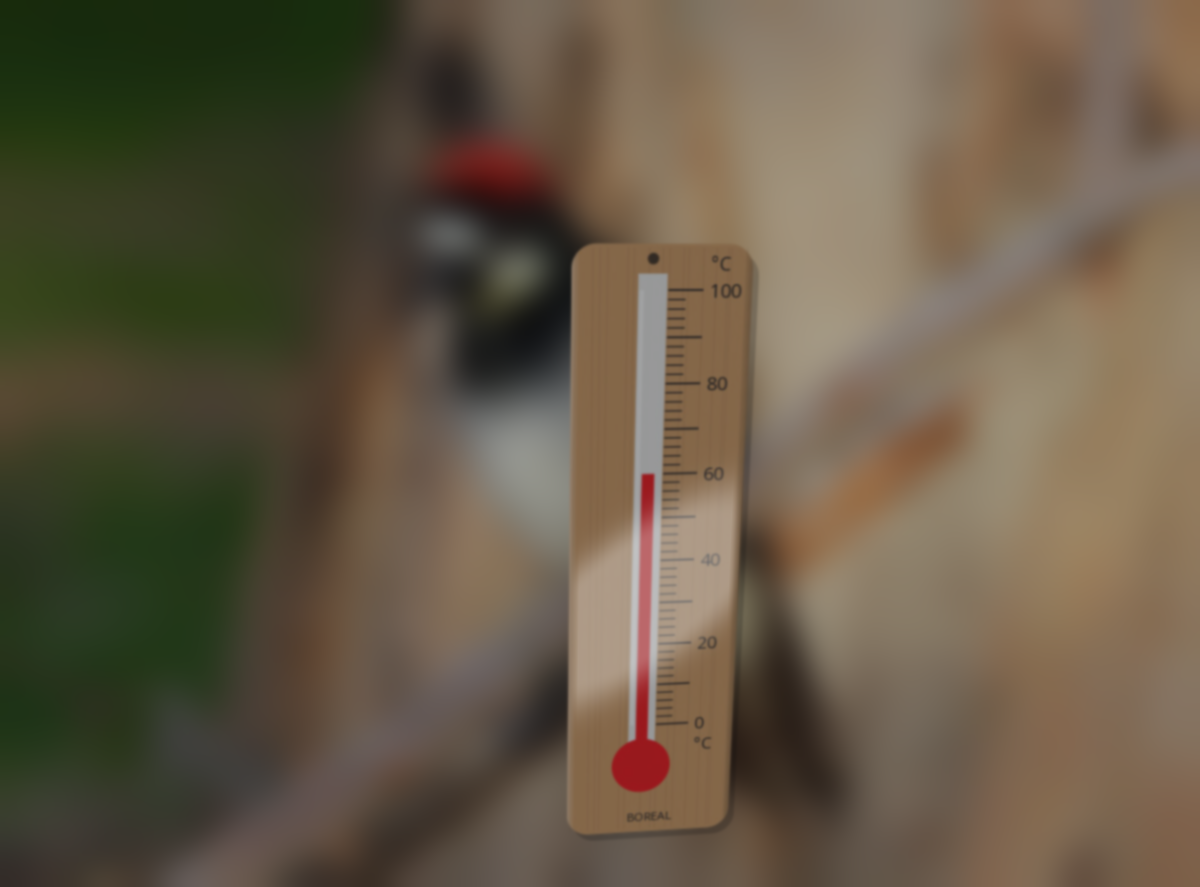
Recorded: 60 °C
